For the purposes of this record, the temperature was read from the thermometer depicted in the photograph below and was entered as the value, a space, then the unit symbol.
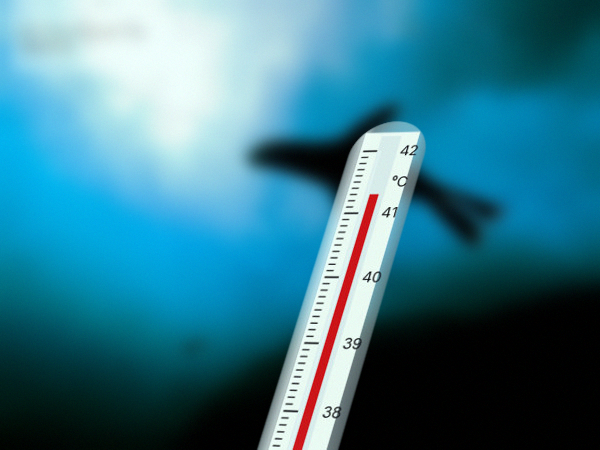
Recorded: 41.3 °C
